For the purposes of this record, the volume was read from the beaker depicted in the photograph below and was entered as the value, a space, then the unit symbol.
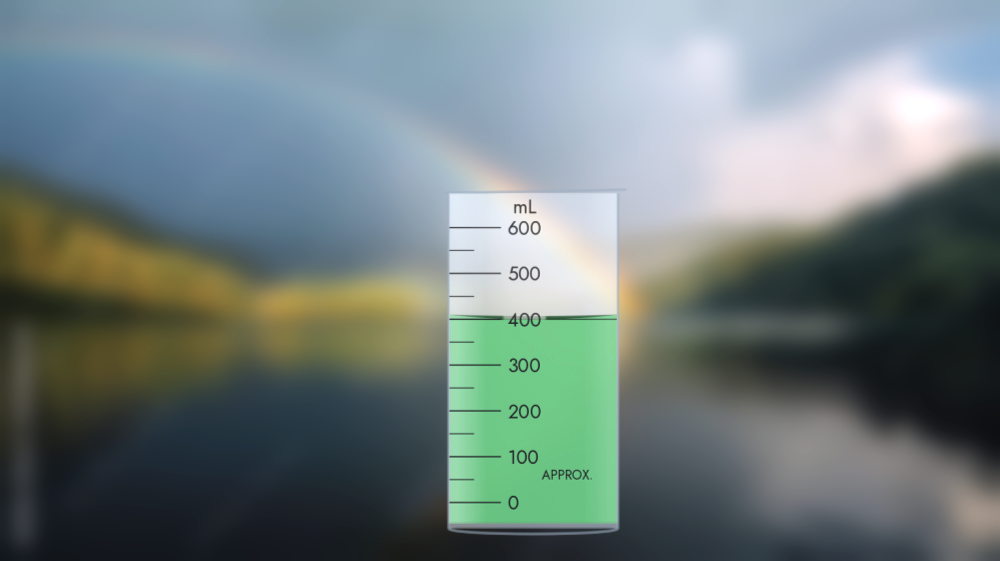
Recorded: 400 mL
